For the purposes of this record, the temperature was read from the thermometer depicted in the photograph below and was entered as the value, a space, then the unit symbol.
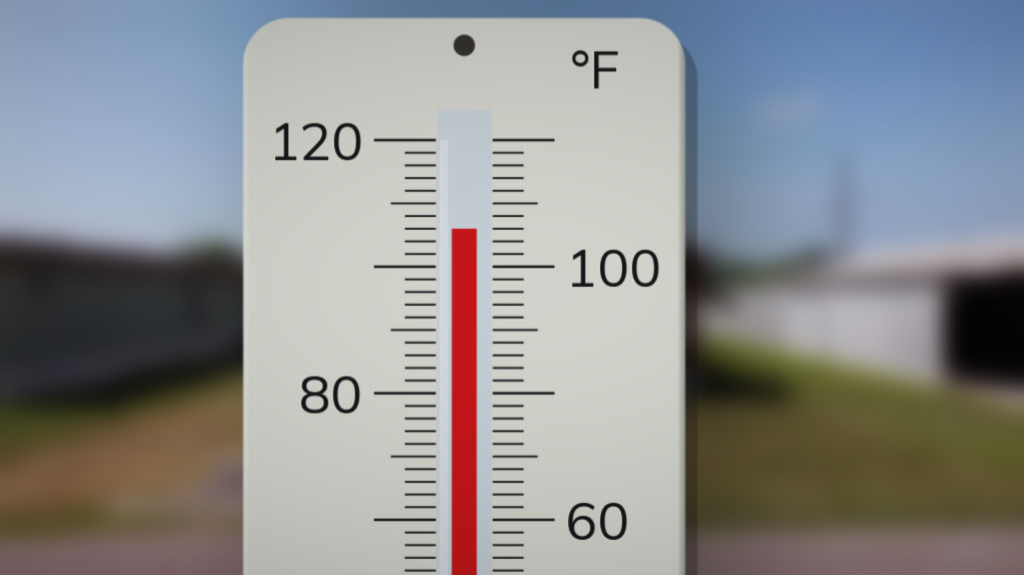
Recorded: 106 °F
